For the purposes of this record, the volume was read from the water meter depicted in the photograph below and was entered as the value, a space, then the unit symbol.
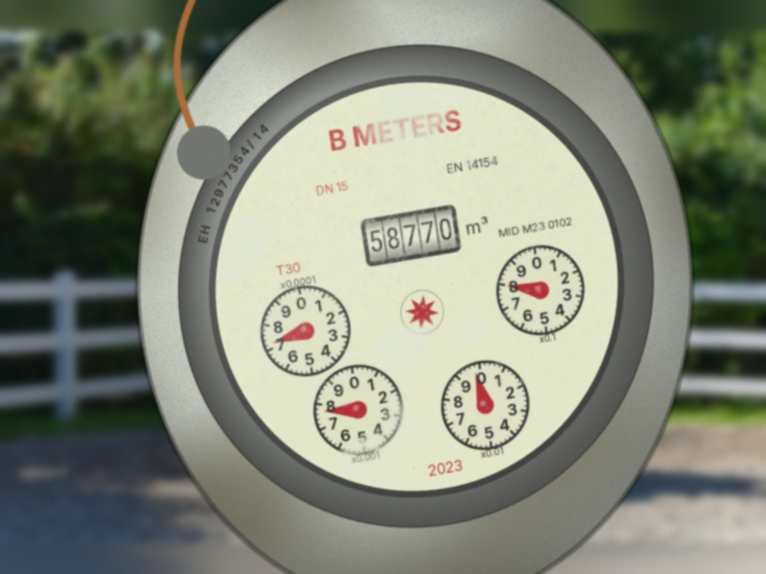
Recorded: 58770.7977 m³
